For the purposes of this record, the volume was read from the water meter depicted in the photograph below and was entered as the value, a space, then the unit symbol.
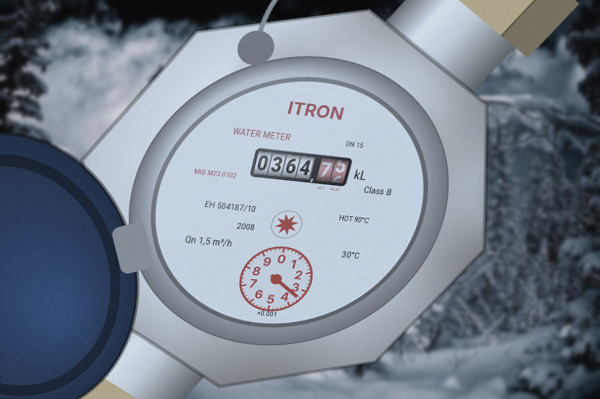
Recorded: 364.753 kL
